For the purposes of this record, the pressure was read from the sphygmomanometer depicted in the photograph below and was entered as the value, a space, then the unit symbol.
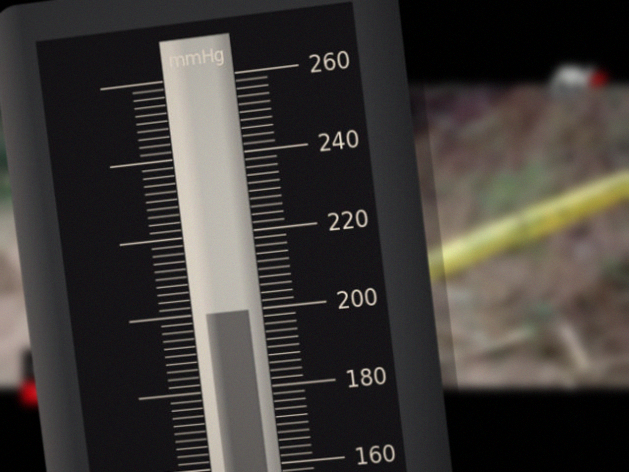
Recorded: 200 mmHg
